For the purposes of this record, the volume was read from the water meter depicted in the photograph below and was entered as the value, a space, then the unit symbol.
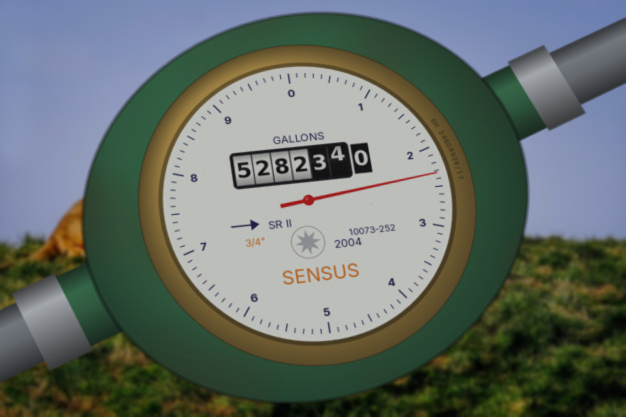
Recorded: 5282342.3 gal
